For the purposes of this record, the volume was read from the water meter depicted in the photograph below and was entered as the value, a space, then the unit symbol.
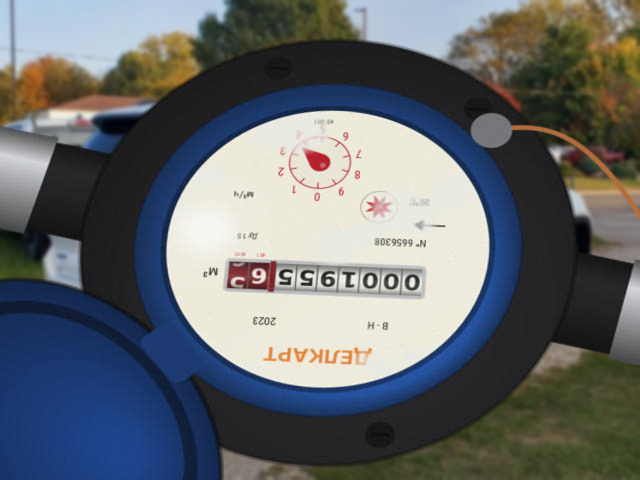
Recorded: 1955.653 m³
